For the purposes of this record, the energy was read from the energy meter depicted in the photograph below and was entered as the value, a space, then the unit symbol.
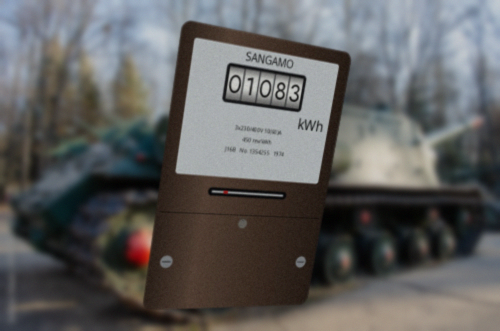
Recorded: 1083 kWh
